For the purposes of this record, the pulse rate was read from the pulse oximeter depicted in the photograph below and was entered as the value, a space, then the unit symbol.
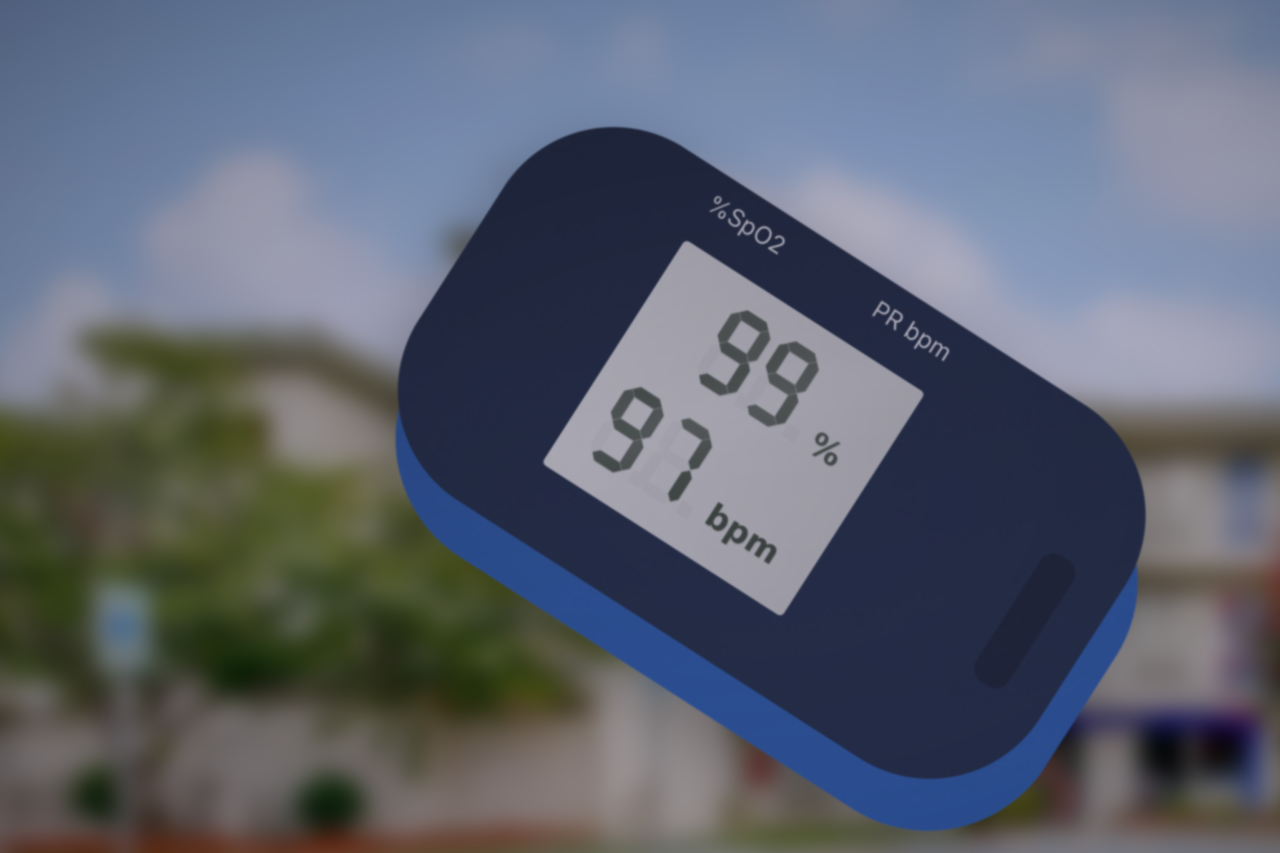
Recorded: 97 bpm
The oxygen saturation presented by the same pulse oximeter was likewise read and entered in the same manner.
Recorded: 99 %
